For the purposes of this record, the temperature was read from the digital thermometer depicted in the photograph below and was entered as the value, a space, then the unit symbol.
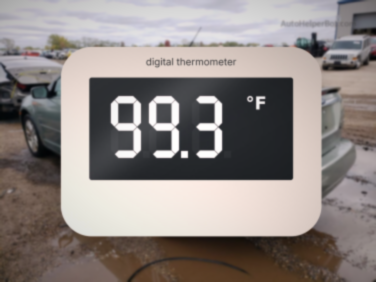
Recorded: 99.3 °F
